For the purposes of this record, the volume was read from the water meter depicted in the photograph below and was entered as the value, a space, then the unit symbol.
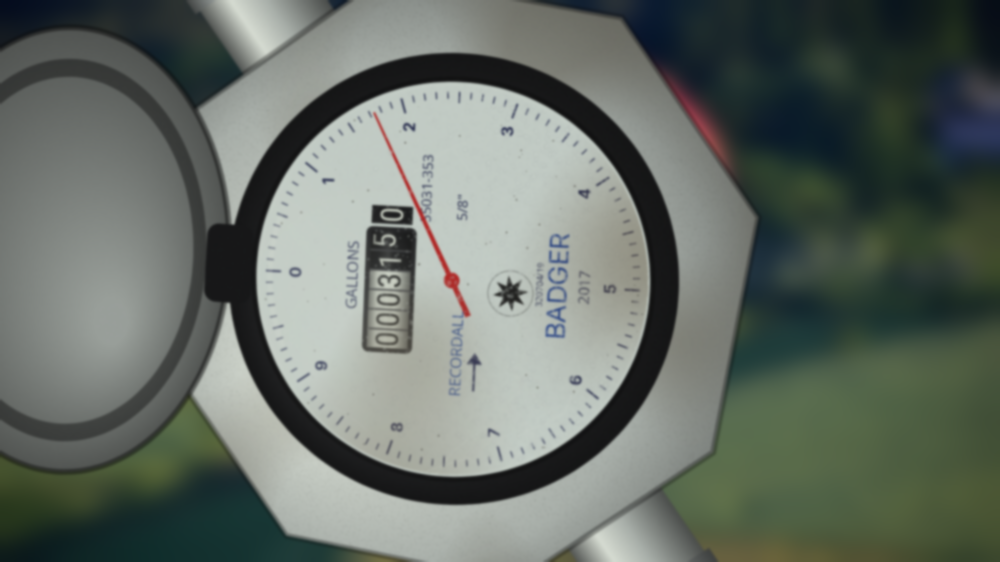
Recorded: 3151.7 gal
